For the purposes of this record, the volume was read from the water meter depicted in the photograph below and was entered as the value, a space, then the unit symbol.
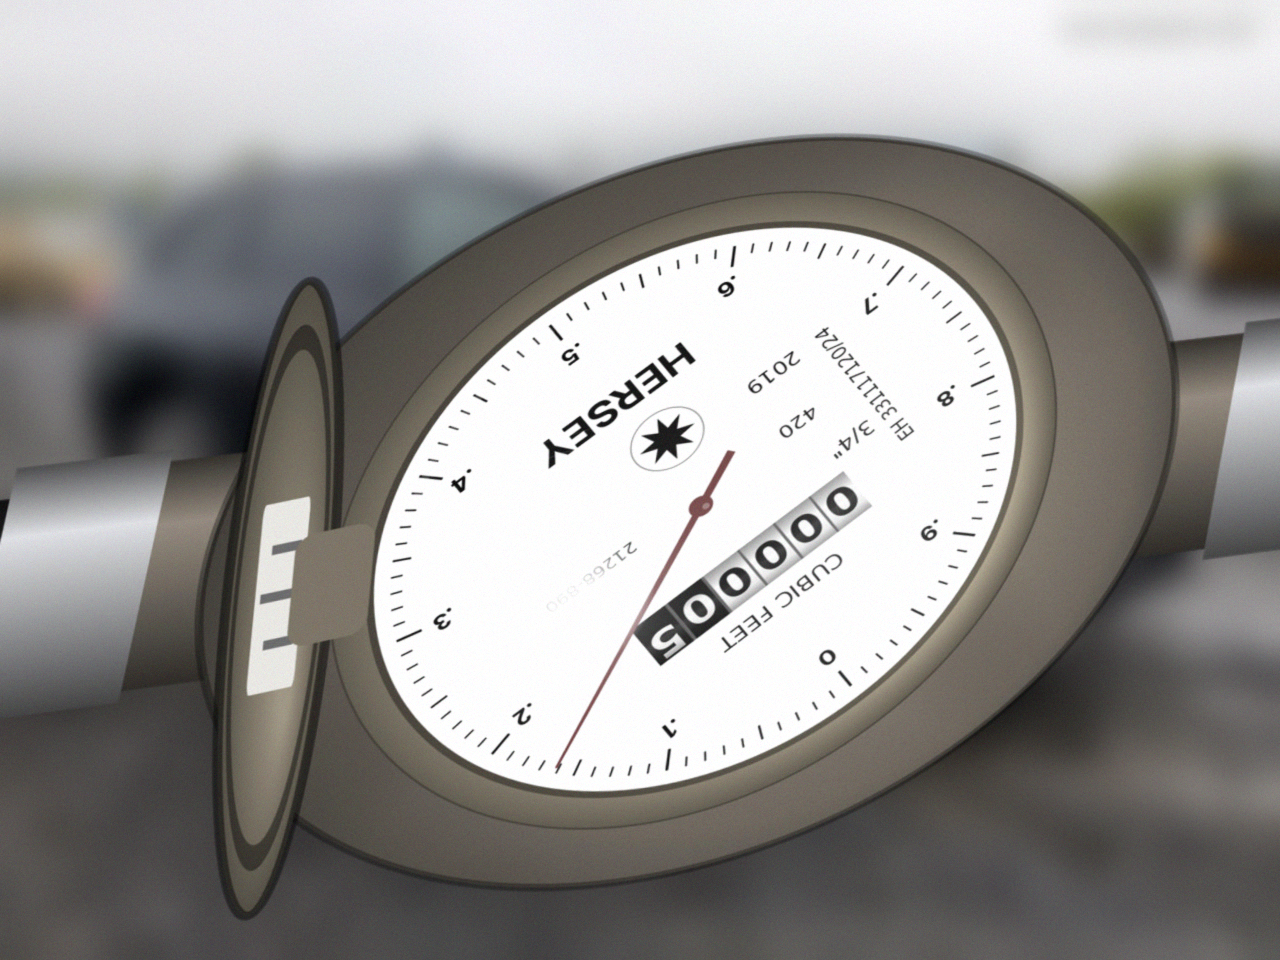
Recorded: 5.16 ft³
